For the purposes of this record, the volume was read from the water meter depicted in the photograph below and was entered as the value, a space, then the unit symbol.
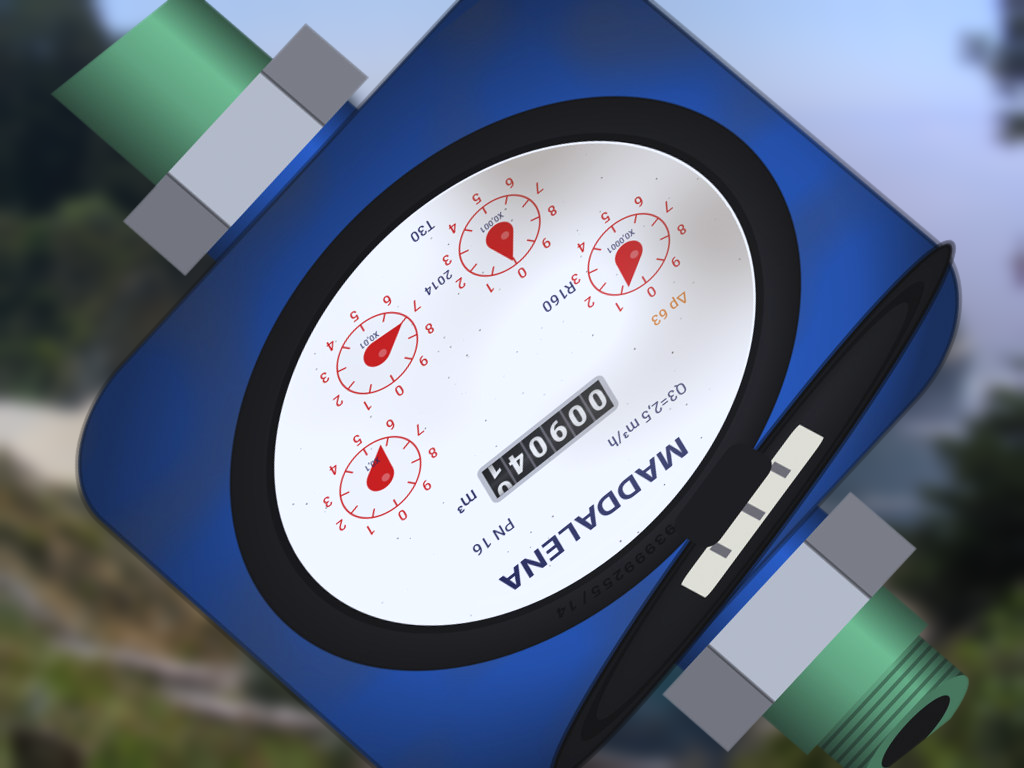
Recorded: 9040.5700 m³
